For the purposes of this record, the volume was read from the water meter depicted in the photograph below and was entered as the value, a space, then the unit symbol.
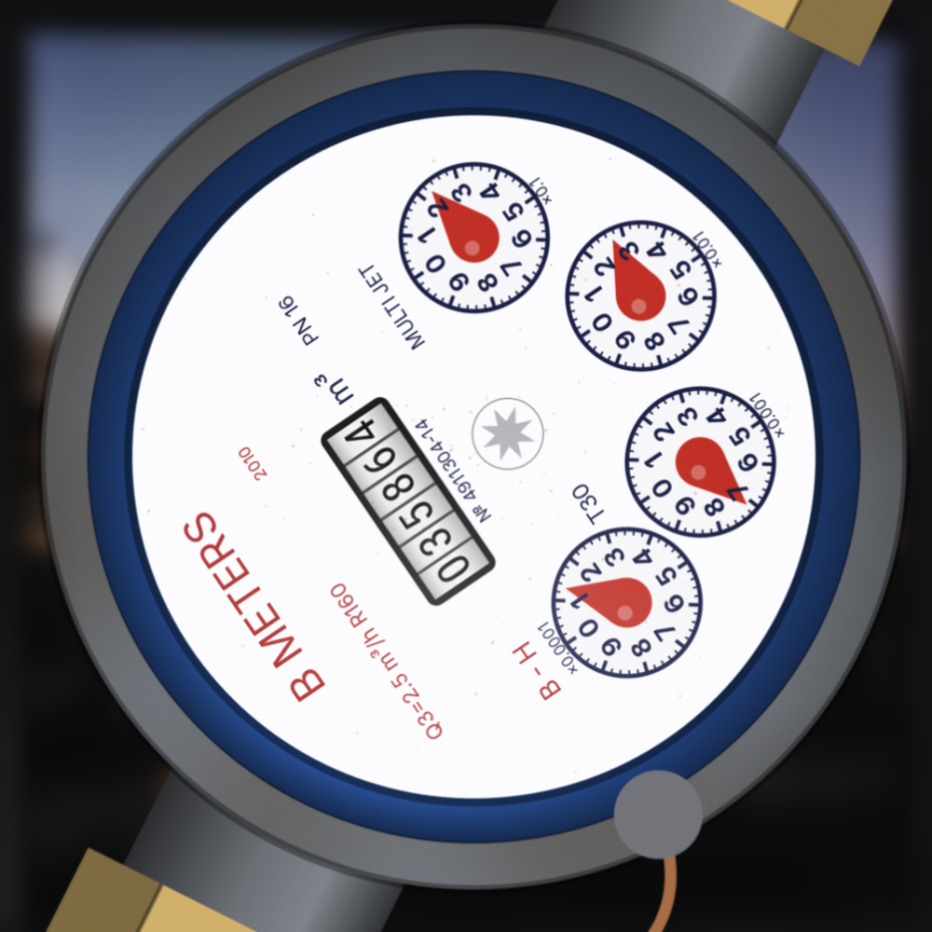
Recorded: 35864.2271 m³
